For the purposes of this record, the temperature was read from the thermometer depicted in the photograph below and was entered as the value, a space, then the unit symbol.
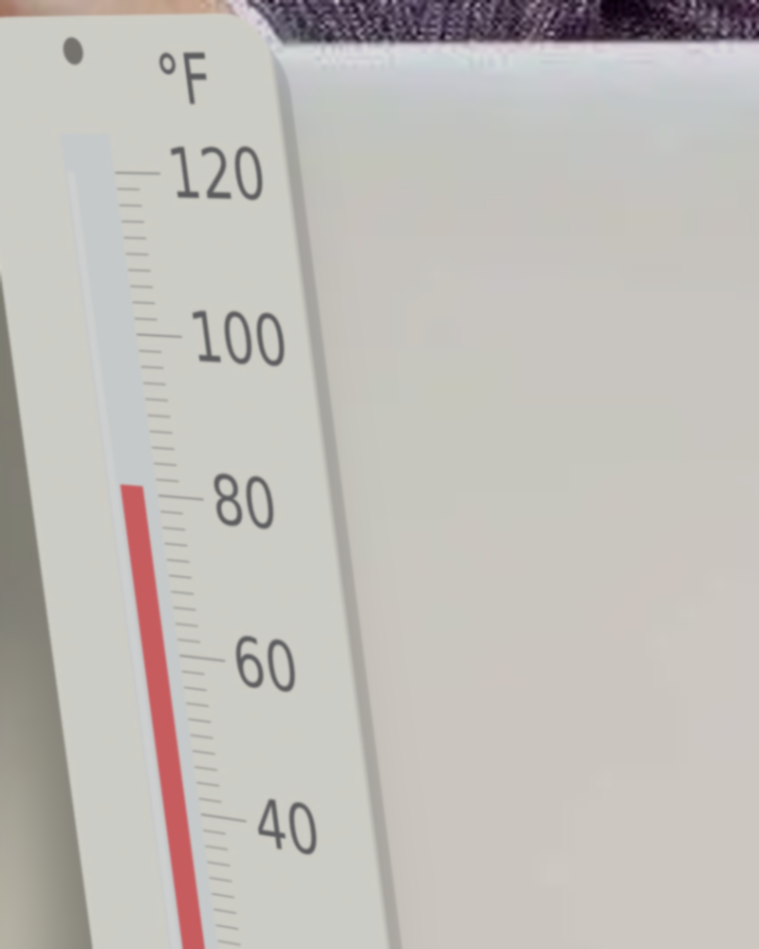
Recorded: 81 °F
